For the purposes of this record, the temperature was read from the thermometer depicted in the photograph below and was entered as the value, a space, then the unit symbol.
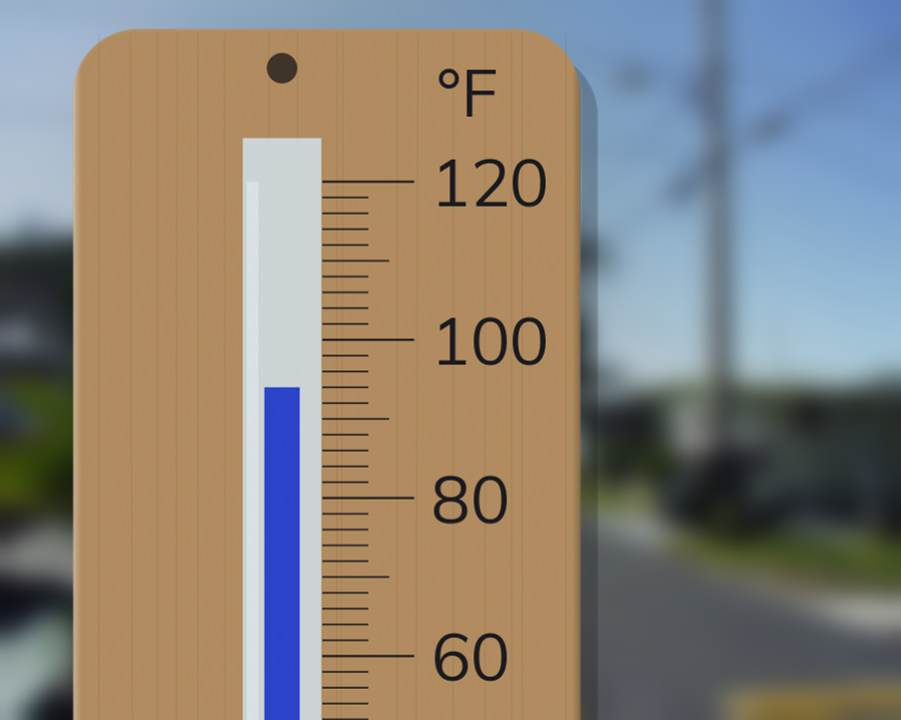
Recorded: 94 °F
